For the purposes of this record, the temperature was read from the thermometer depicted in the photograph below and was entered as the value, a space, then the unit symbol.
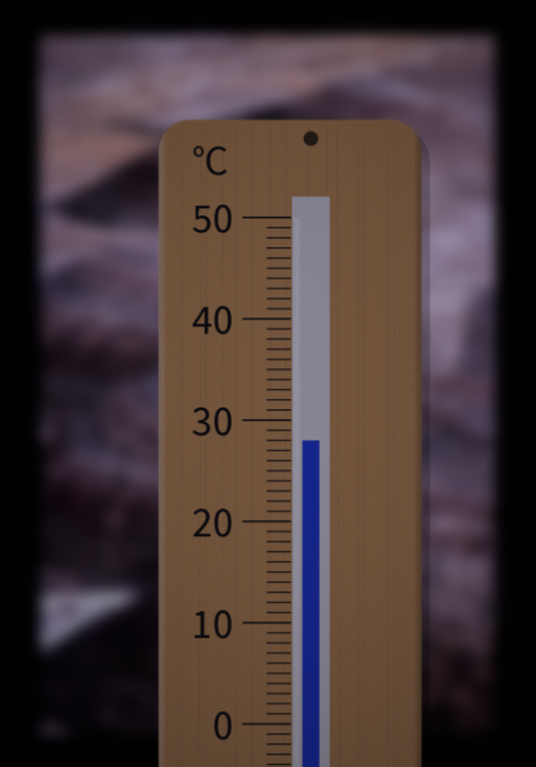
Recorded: 28 °C
